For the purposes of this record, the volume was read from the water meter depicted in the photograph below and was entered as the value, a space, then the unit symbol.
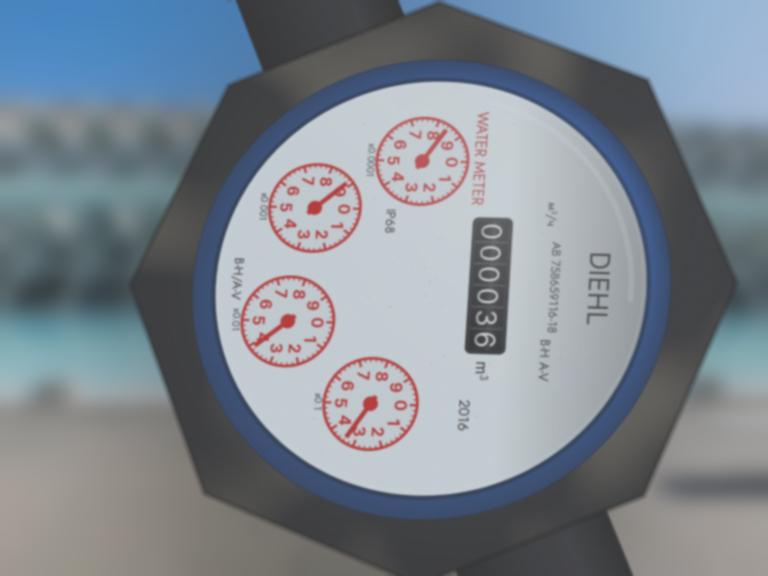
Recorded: 36.3388 m³
